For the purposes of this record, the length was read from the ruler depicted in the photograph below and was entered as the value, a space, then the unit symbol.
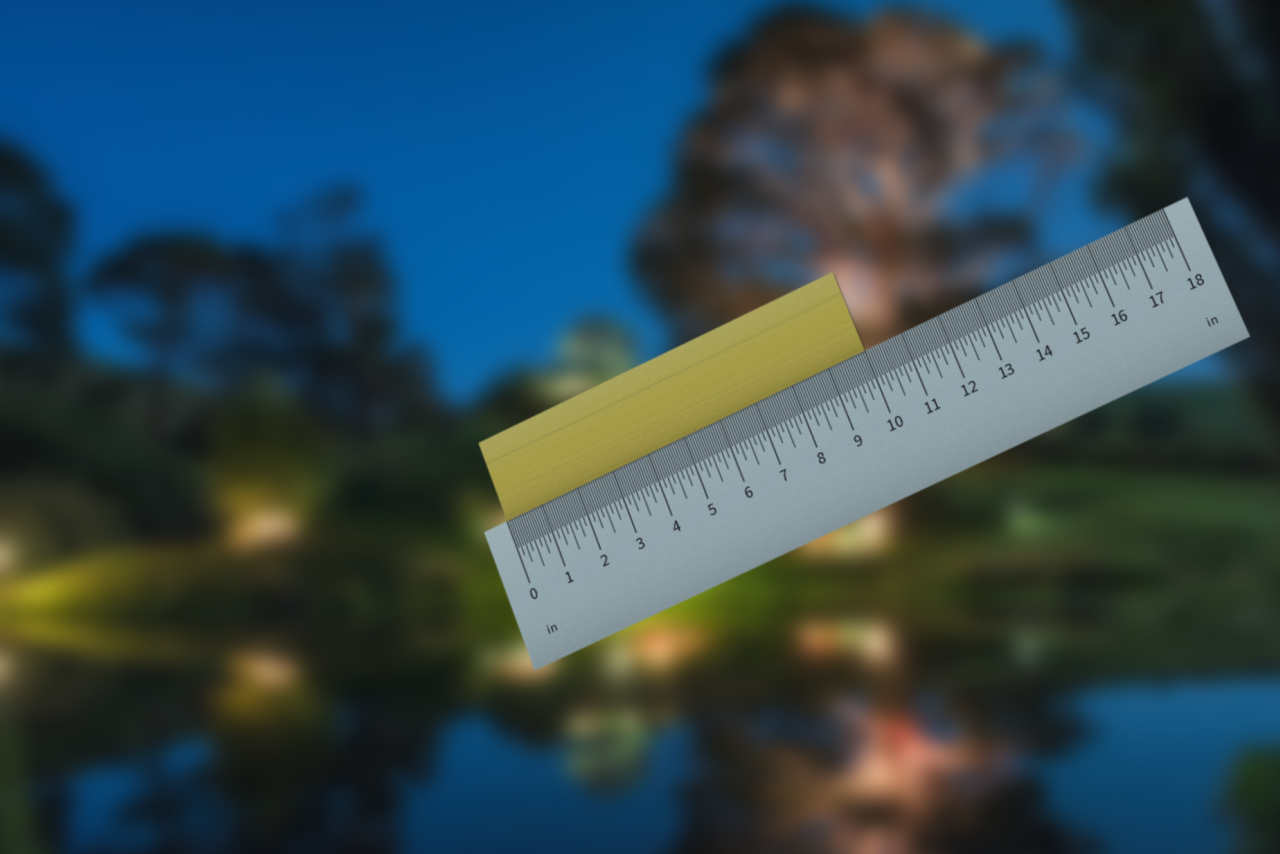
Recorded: 10 in
